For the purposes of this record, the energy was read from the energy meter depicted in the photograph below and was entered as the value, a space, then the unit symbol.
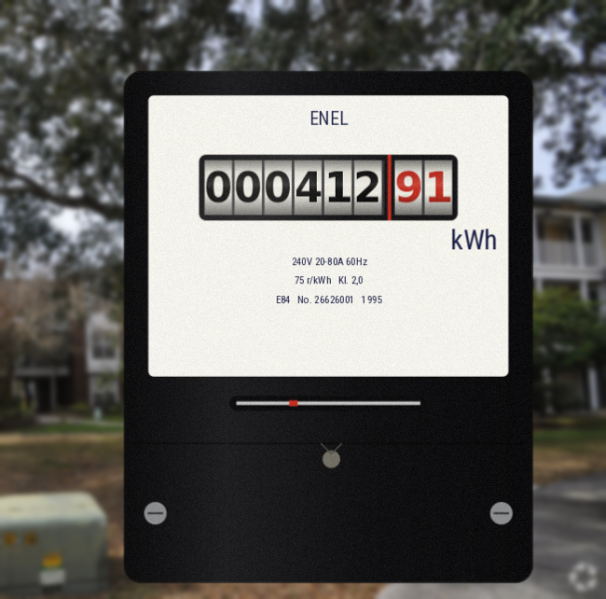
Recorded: 412.91 kWh
